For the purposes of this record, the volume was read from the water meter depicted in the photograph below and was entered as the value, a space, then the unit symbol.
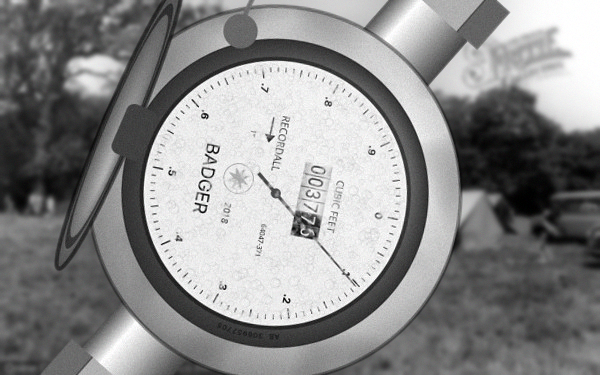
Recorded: 3776.10 ft³
